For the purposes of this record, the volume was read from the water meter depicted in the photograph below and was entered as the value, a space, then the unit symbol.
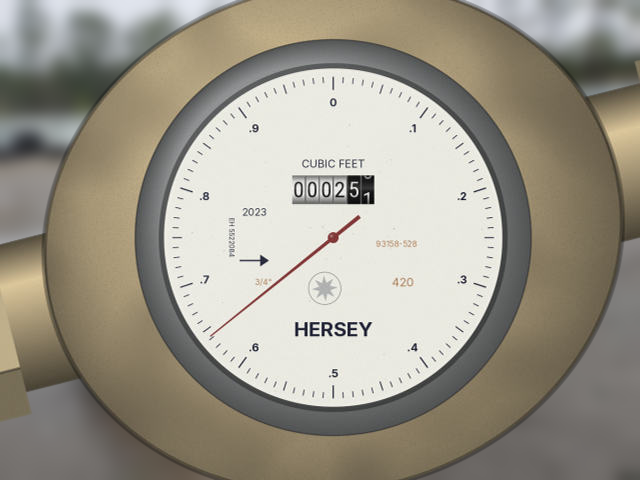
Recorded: 250.64 ft³
